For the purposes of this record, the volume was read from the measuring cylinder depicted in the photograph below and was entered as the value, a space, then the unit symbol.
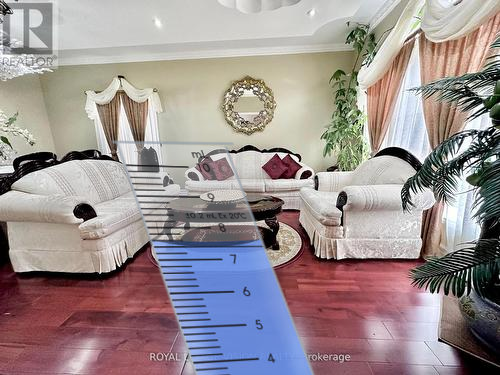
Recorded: 7.4 mL
